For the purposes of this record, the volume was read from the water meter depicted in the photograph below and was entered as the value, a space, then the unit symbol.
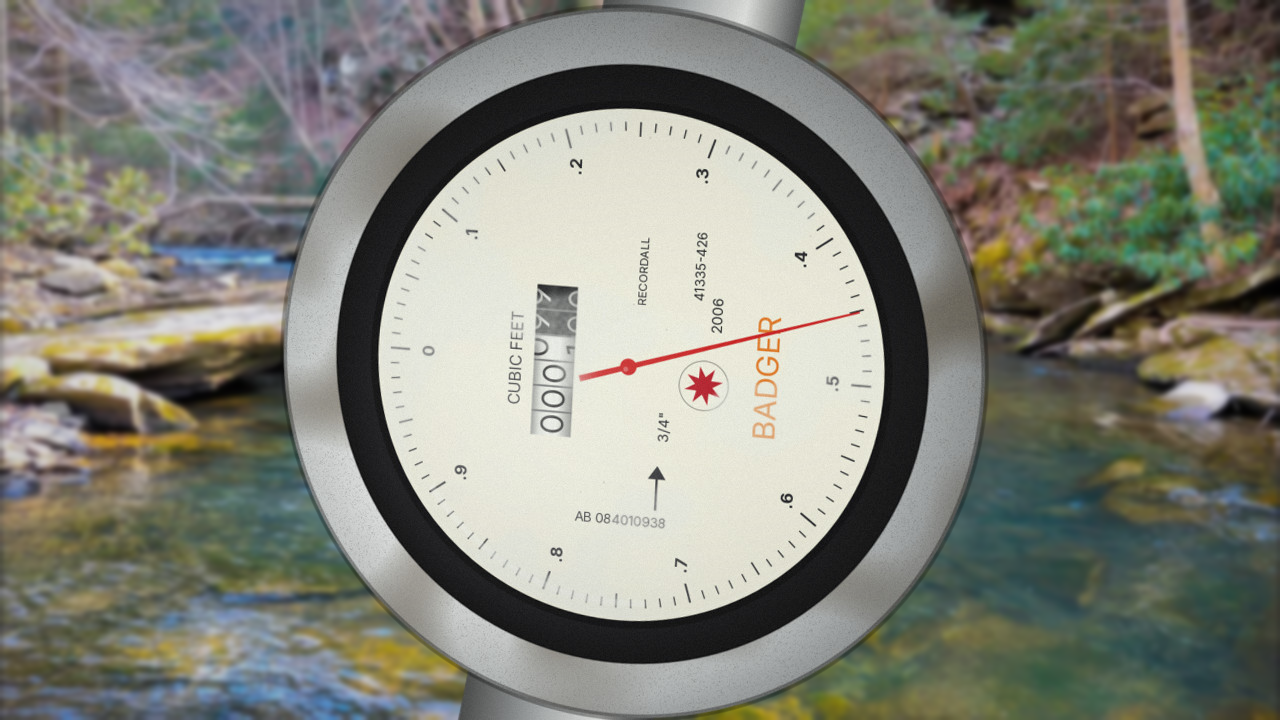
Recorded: 99.45 ft³
